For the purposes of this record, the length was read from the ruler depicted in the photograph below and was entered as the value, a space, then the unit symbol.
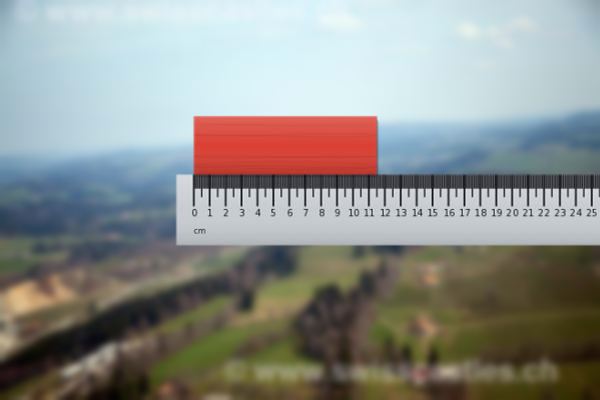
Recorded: 11.5 cm
